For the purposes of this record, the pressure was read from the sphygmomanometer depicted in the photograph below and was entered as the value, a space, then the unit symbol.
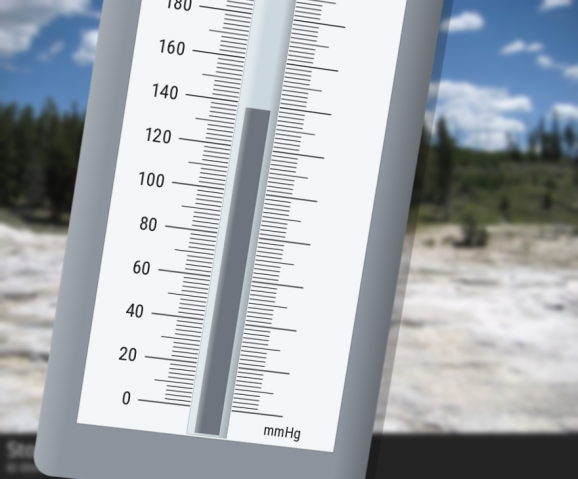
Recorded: 138 mmHg
